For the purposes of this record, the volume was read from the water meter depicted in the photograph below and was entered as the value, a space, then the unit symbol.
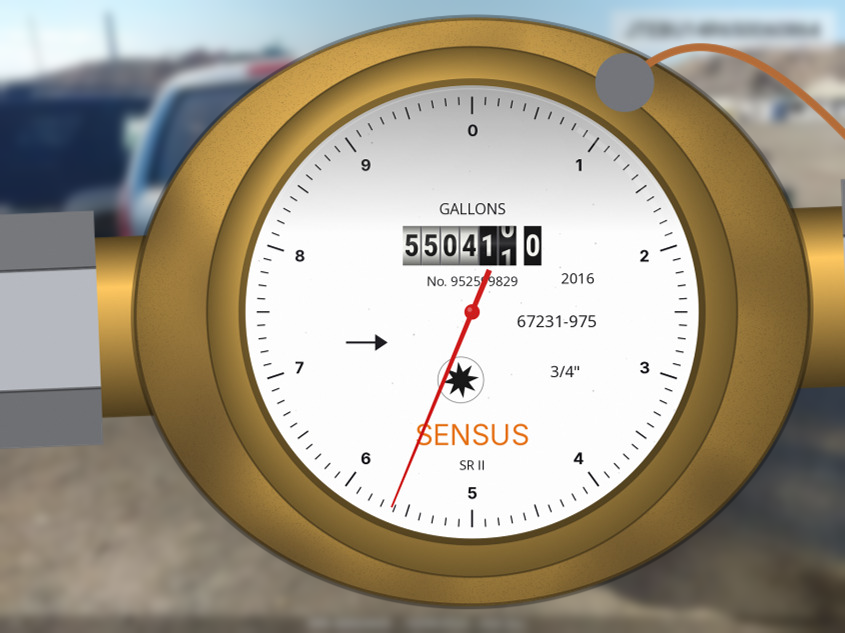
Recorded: 5504105.6 gal
